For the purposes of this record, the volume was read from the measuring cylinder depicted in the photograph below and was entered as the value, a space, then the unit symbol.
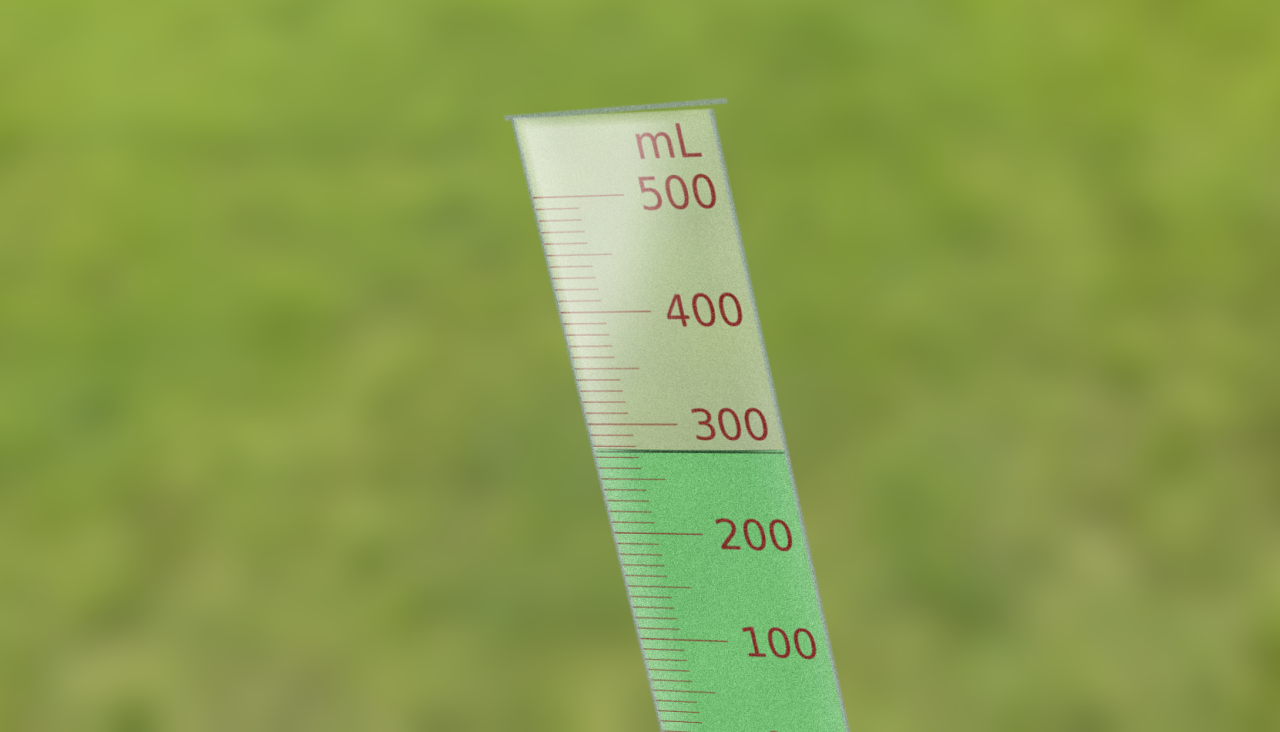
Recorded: 275 mL
